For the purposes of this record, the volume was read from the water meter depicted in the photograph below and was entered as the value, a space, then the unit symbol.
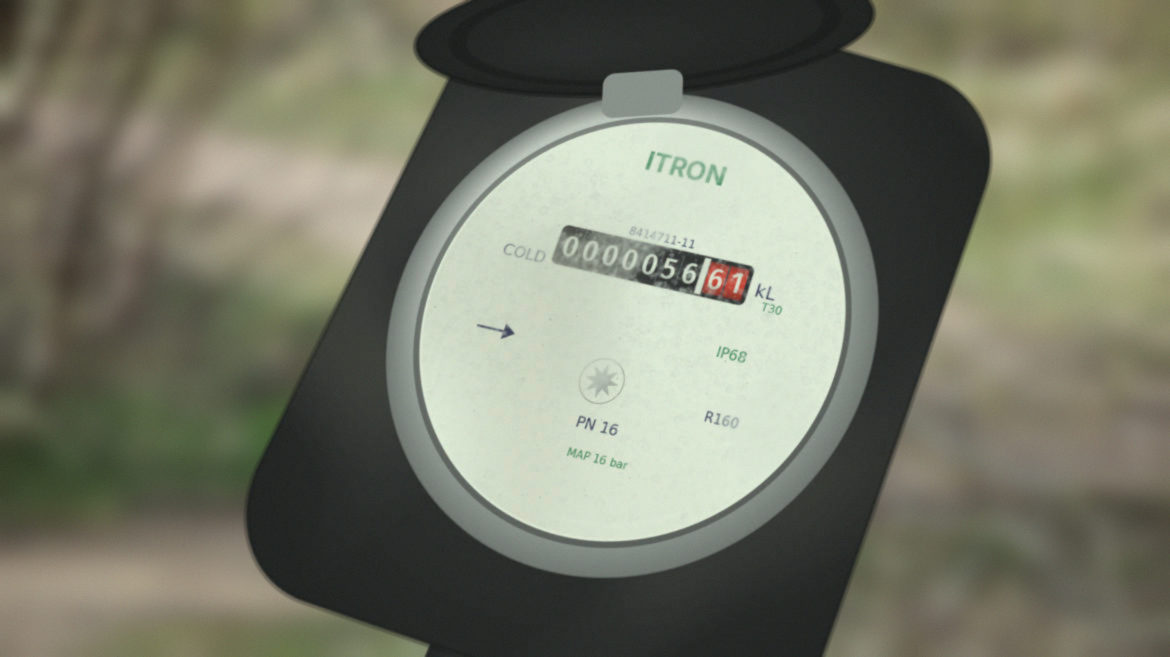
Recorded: 56.61 kL
